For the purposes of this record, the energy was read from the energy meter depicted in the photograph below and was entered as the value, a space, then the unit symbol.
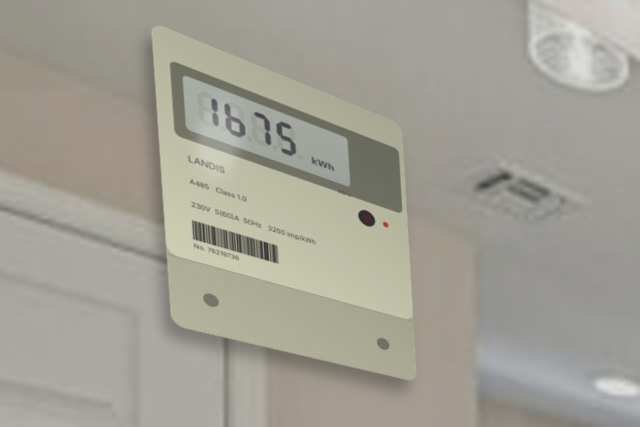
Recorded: 1675 kWh
